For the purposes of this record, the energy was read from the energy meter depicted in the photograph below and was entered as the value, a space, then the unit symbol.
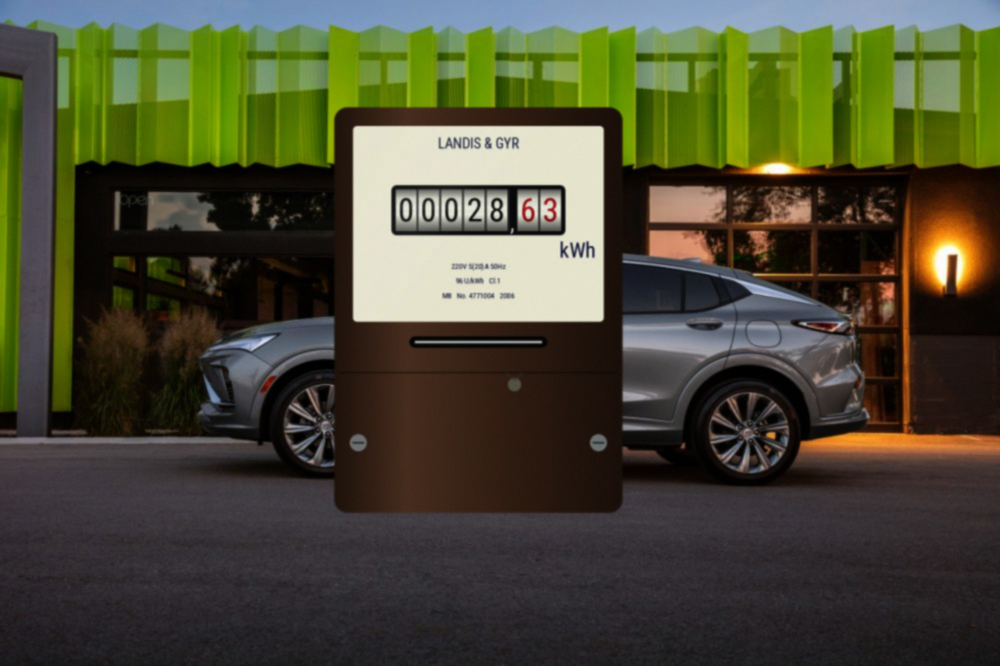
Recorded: 28.63 kWh
